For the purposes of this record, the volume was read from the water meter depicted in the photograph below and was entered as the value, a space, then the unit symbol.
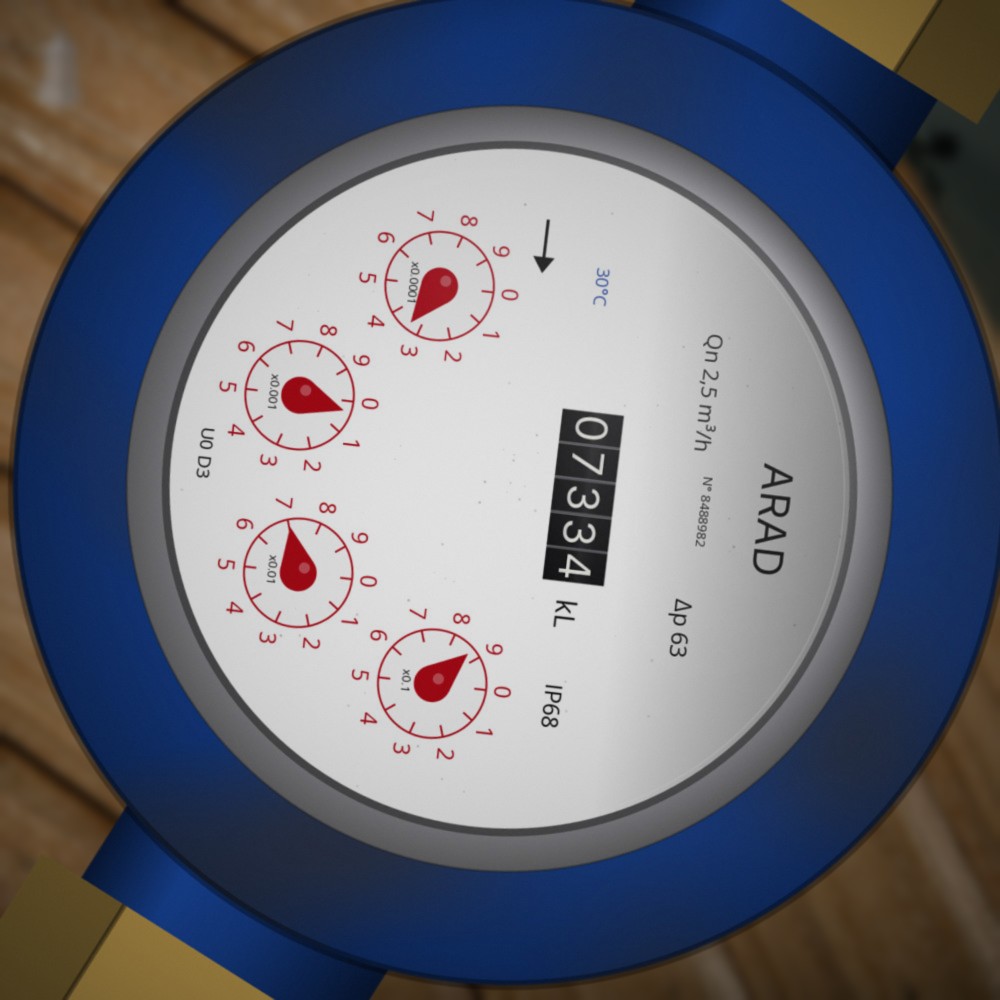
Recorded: 7334.8703 kL
